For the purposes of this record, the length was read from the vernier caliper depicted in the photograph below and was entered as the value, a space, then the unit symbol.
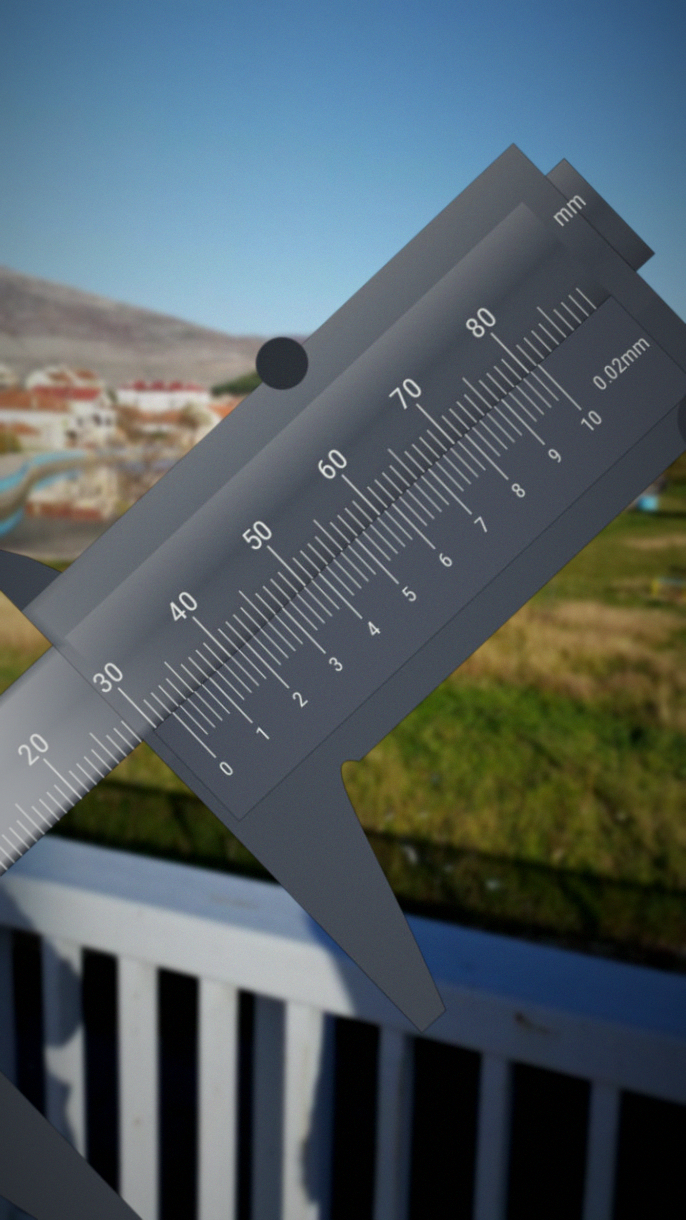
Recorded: 32.2 mm
